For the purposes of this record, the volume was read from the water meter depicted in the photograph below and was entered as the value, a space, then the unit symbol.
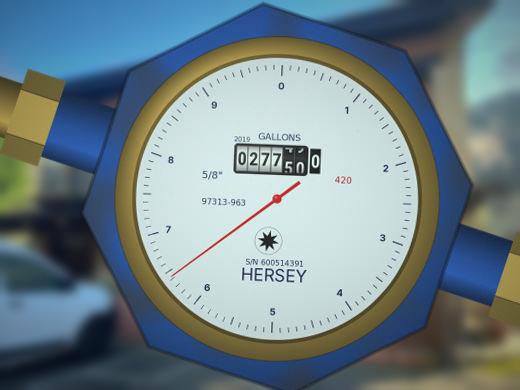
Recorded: 277496.4 gal
